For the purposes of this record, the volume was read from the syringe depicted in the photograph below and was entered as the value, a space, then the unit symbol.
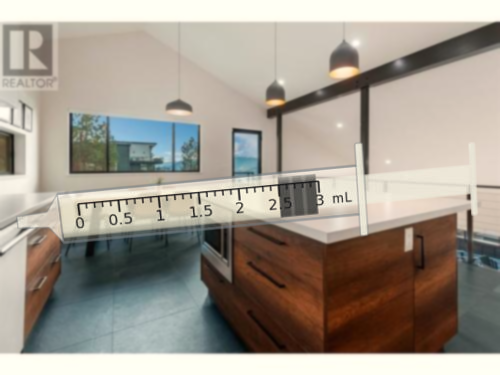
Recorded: 2.5 mL
